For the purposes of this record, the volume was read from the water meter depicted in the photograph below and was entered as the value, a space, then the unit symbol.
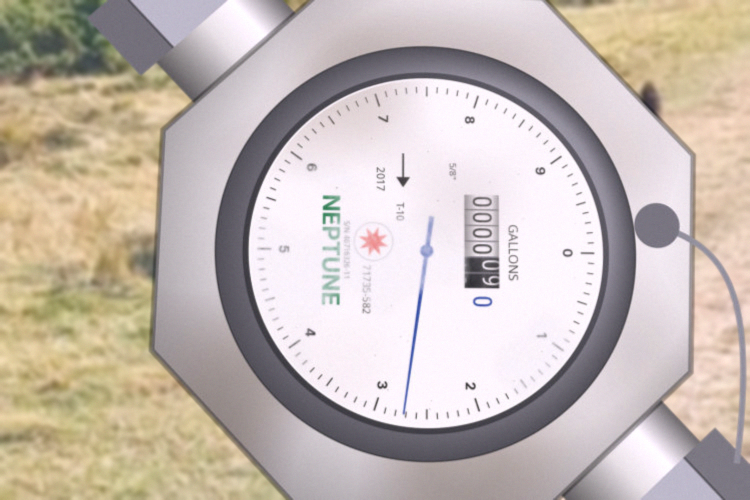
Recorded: 92.7 gal
